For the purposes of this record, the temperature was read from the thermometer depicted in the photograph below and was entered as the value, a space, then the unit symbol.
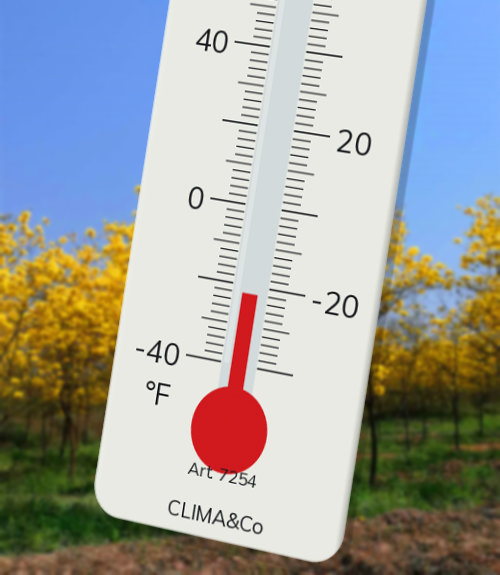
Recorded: -22 °F
